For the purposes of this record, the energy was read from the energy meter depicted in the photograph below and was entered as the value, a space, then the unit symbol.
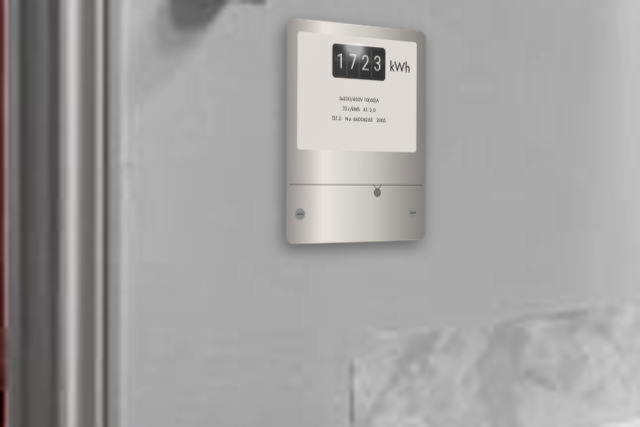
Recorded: 1723 kWh
